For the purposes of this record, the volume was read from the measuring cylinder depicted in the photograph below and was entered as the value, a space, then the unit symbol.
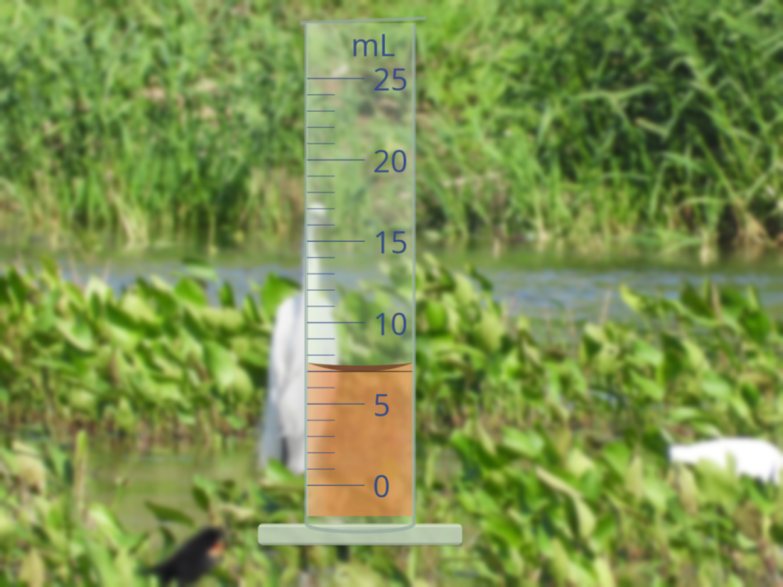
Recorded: 7 mL
